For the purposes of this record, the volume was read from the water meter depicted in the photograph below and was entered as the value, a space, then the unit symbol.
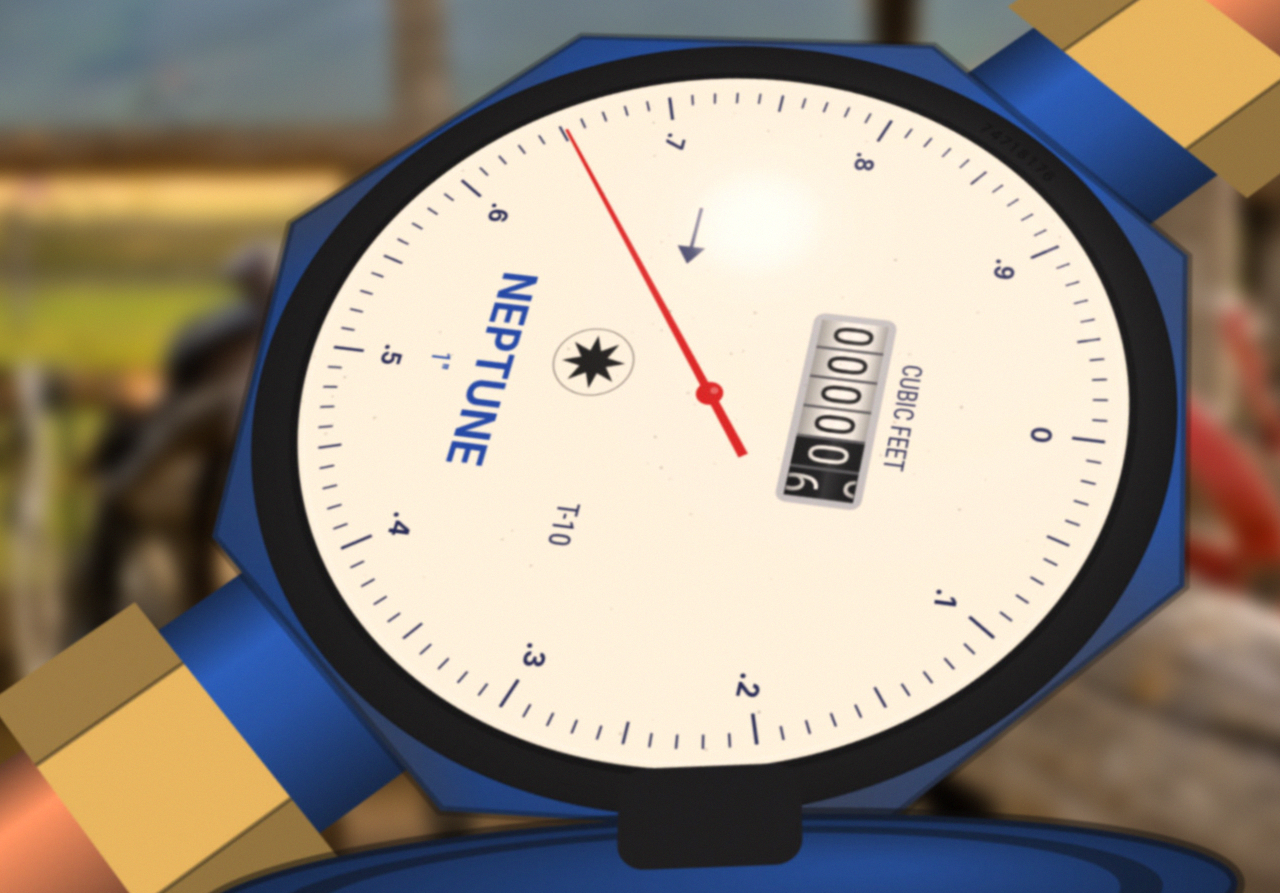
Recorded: 5.65 ft³
